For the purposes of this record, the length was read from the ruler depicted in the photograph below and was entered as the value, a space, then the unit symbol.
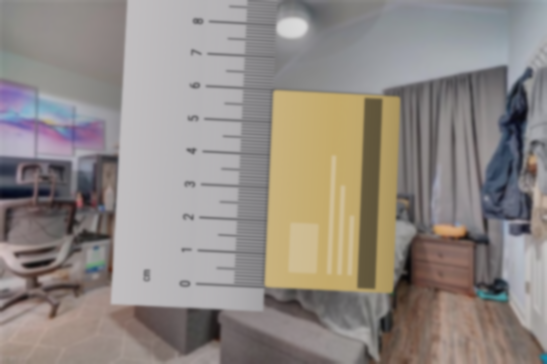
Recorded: 6 cm
